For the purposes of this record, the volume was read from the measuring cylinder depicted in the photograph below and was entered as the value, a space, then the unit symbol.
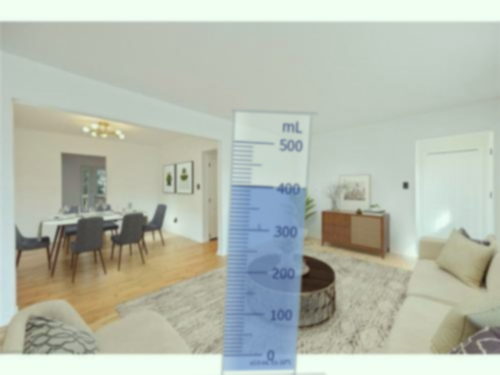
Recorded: 400 mL
